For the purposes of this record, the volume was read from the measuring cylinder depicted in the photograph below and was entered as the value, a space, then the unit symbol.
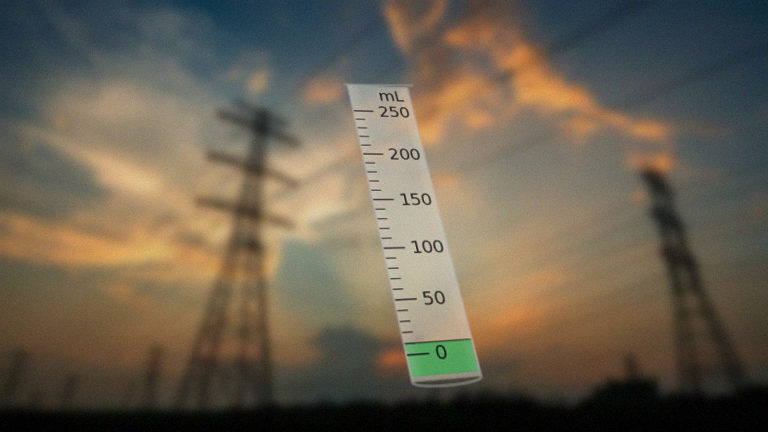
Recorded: 10 mL
